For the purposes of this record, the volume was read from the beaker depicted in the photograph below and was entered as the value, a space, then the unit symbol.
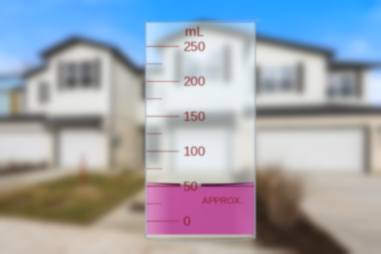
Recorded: 50 mL
